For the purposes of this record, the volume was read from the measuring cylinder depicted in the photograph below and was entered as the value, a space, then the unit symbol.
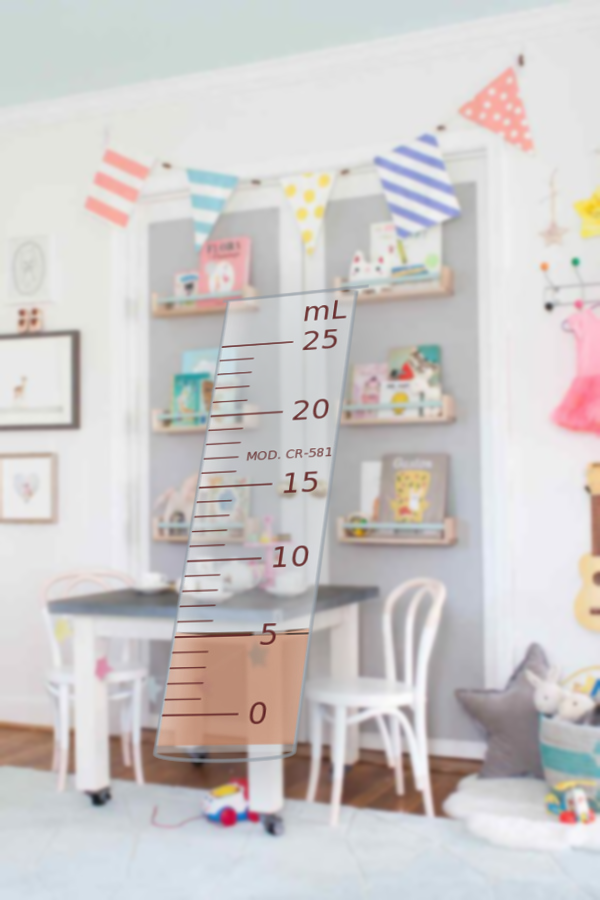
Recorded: 5 mL
